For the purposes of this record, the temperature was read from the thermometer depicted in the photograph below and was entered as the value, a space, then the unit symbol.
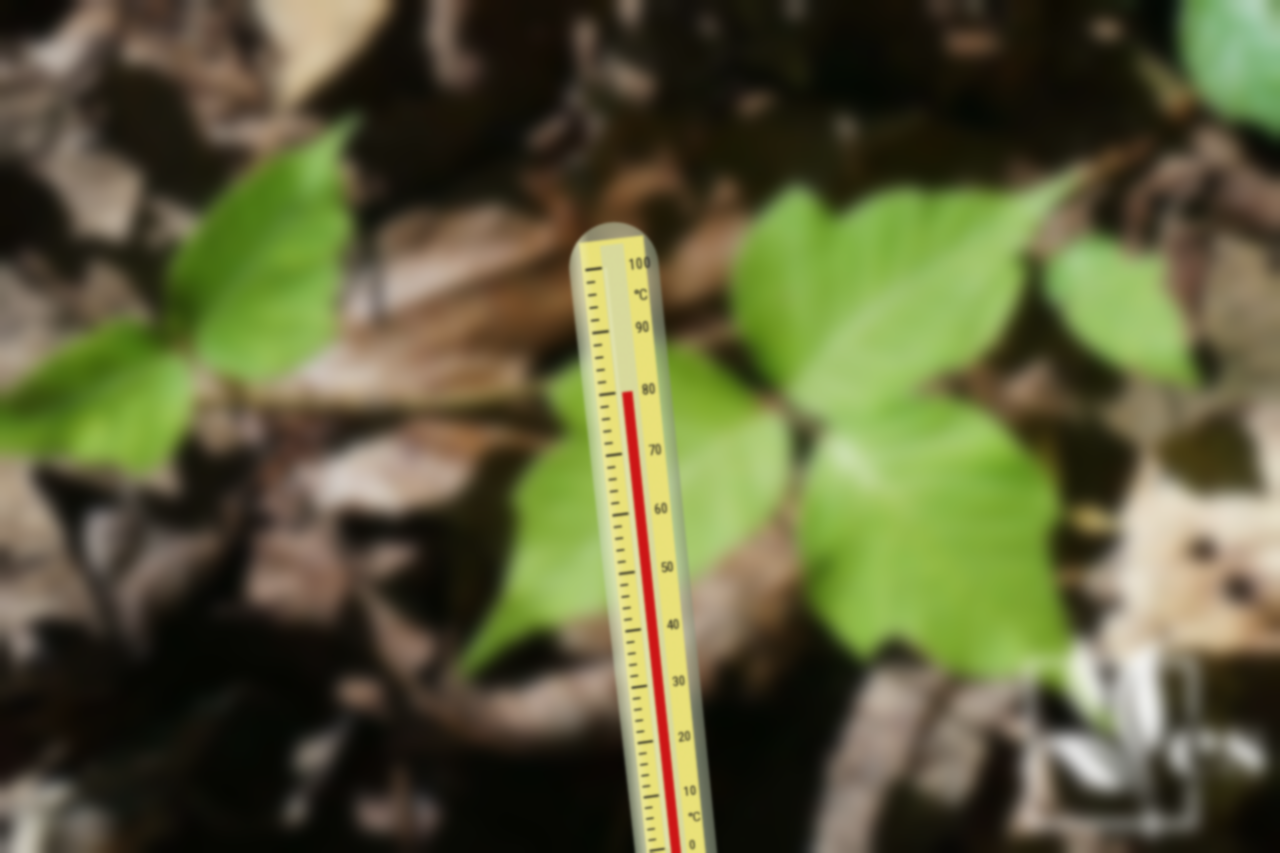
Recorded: 80 °C
